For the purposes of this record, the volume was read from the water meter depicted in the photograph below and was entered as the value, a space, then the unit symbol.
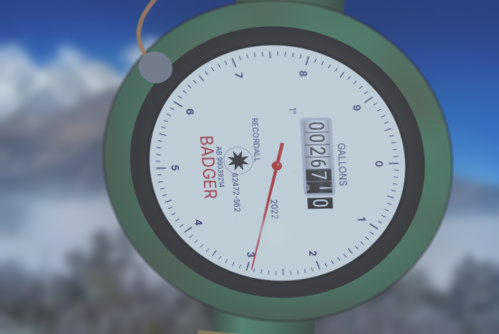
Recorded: 26712.9 gal
